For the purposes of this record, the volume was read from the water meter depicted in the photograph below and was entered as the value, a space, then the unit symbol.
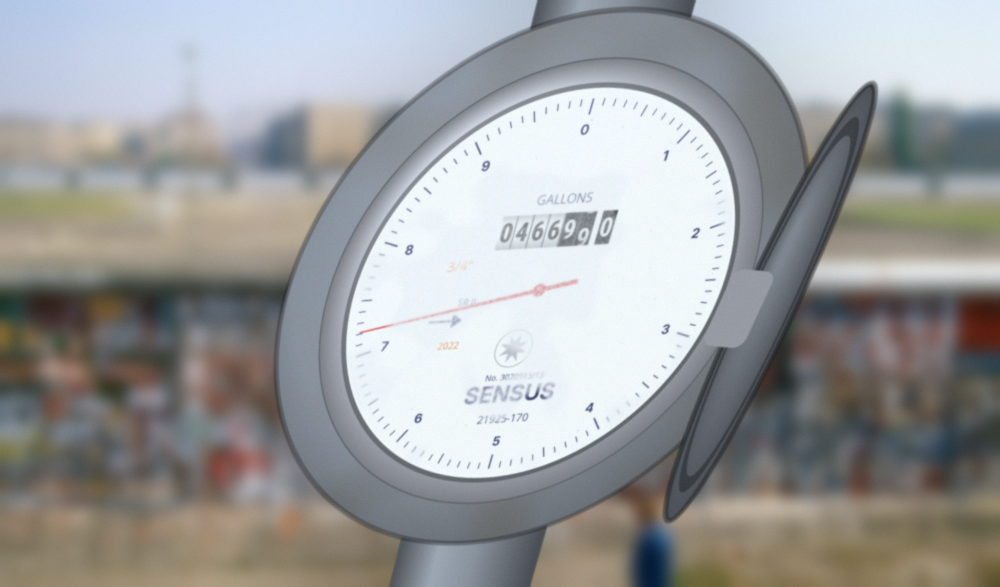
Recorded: 466987.2 gal
